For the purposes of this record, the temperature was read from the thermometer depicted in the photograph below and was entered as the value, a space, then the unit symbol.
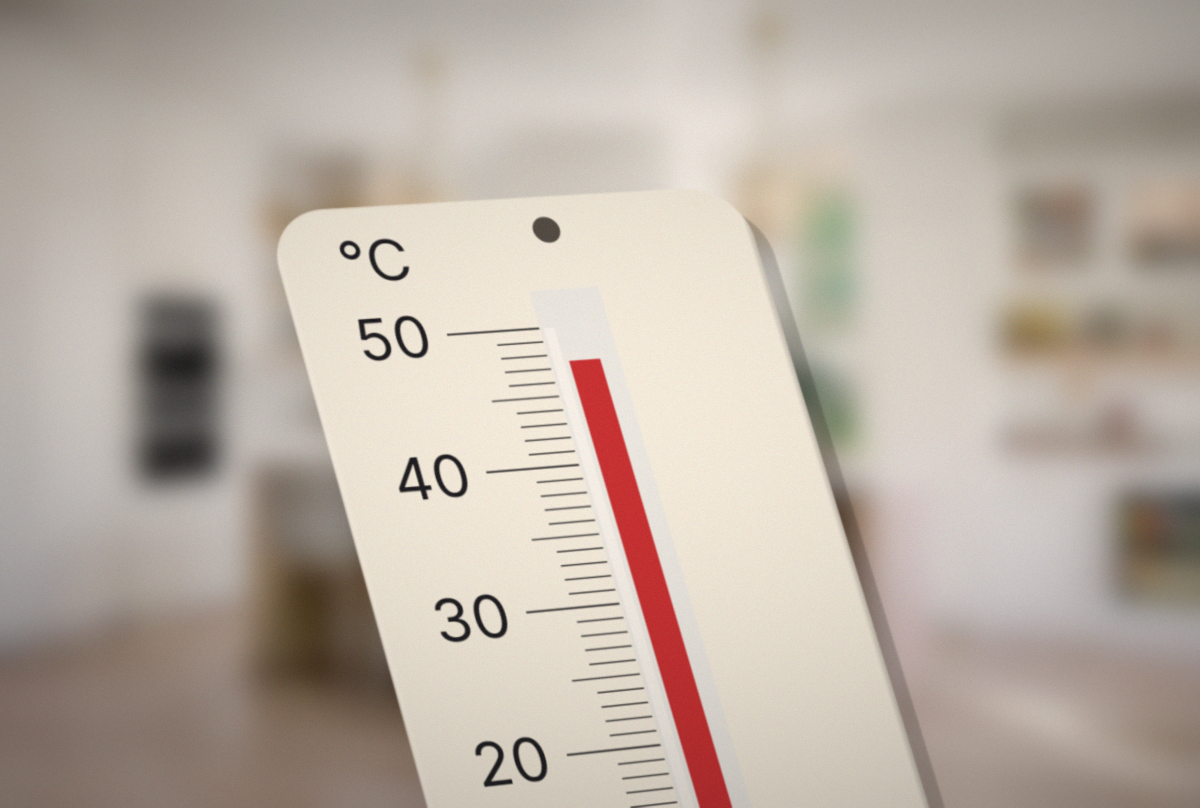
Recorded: 47.5 °C
